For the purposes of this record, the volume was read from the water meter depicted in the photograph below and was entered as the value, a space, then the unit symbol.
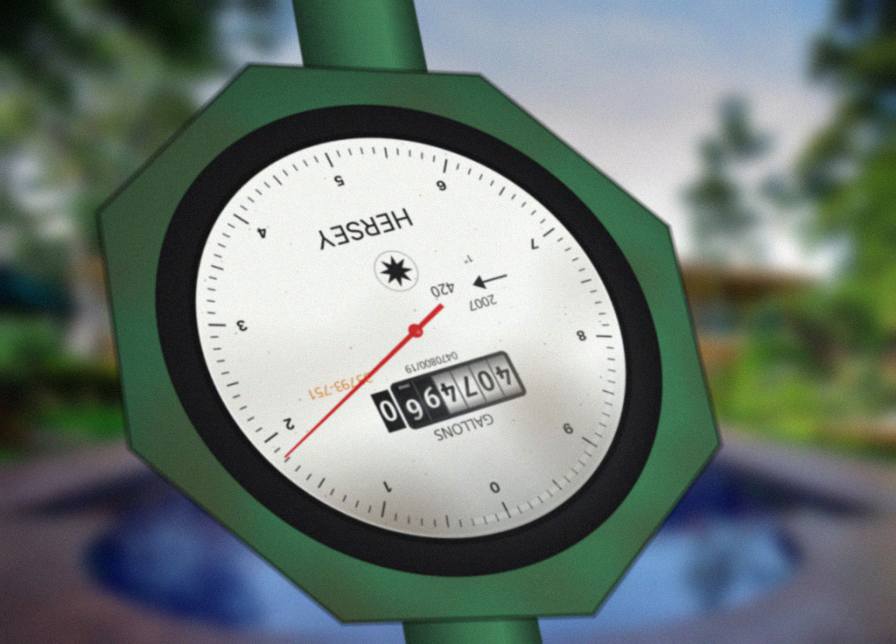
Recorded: 4074961.8 gal
